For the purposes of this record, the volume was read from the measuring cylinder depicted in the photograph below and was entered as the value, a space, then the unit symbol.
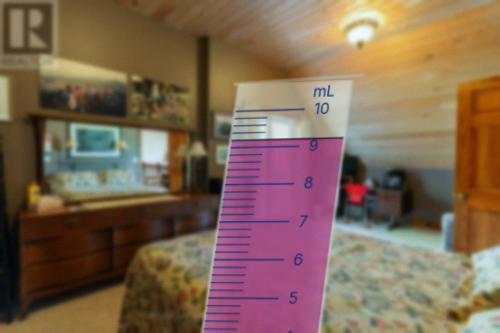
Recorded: 9.2 mL
